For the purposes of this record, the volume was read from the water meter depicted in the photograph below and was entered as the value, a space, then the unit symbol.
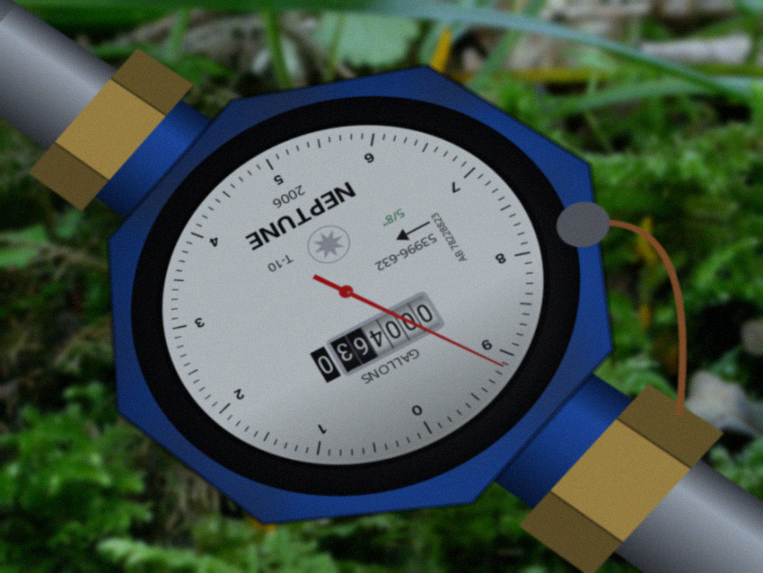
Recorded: 4629.1 gal
